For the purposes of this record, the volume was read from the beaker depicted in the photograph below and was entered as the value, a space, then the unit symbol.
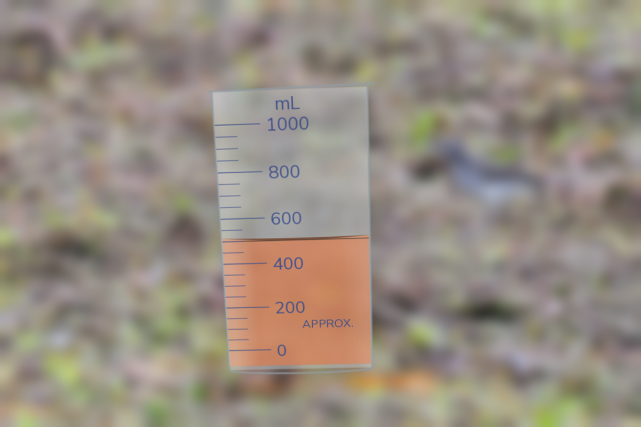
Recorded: 500 mL
